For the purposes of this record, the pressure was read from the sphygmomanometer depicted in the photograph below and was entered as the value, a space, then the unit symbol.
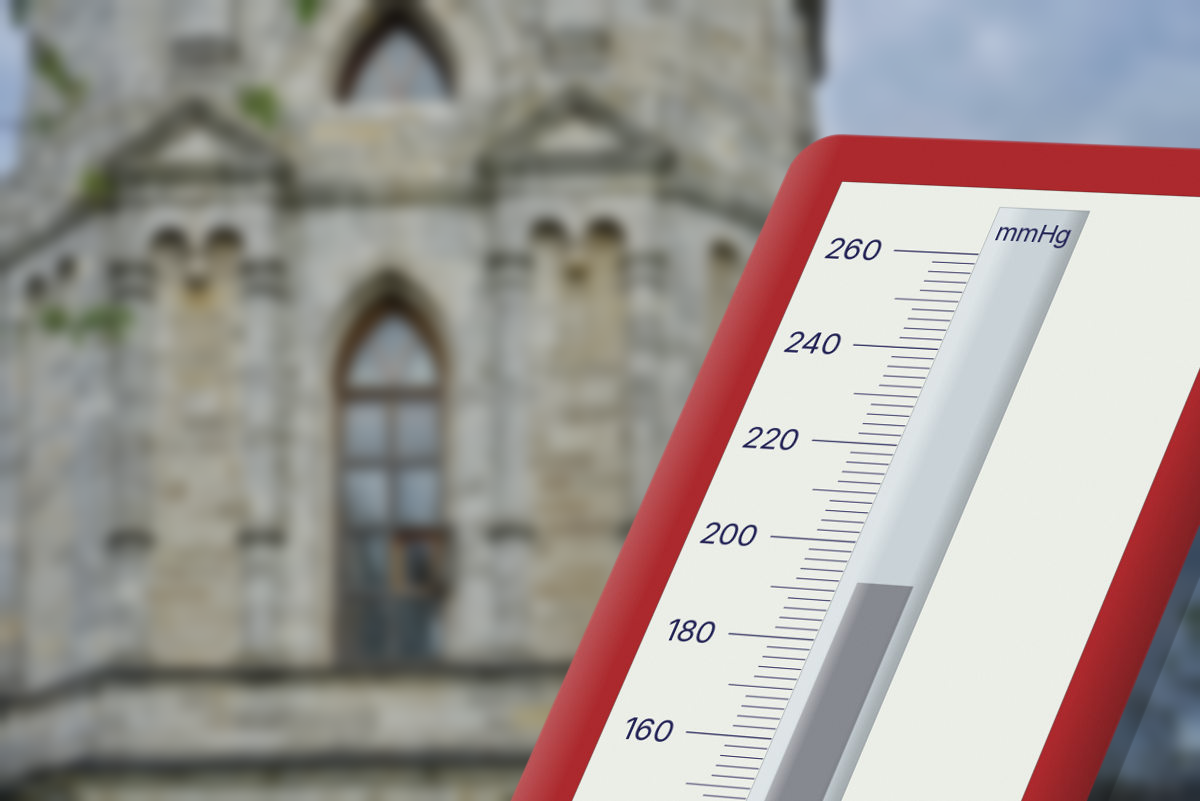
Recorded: 192 mmHg
